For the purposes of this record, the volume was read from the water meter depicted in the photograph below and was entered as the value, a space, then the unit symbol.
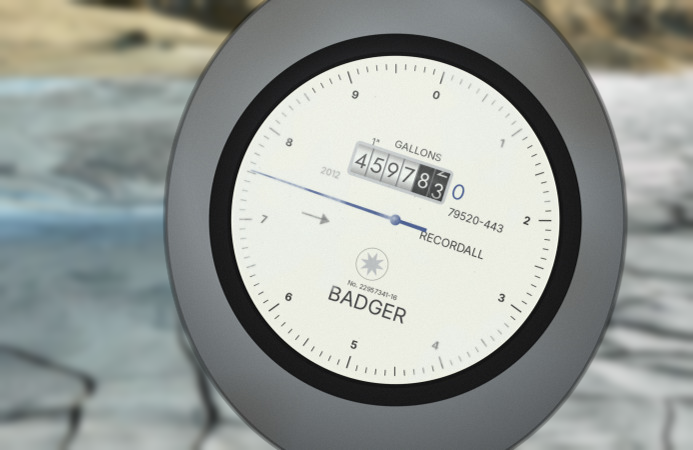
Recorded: 4597827.5 gal
